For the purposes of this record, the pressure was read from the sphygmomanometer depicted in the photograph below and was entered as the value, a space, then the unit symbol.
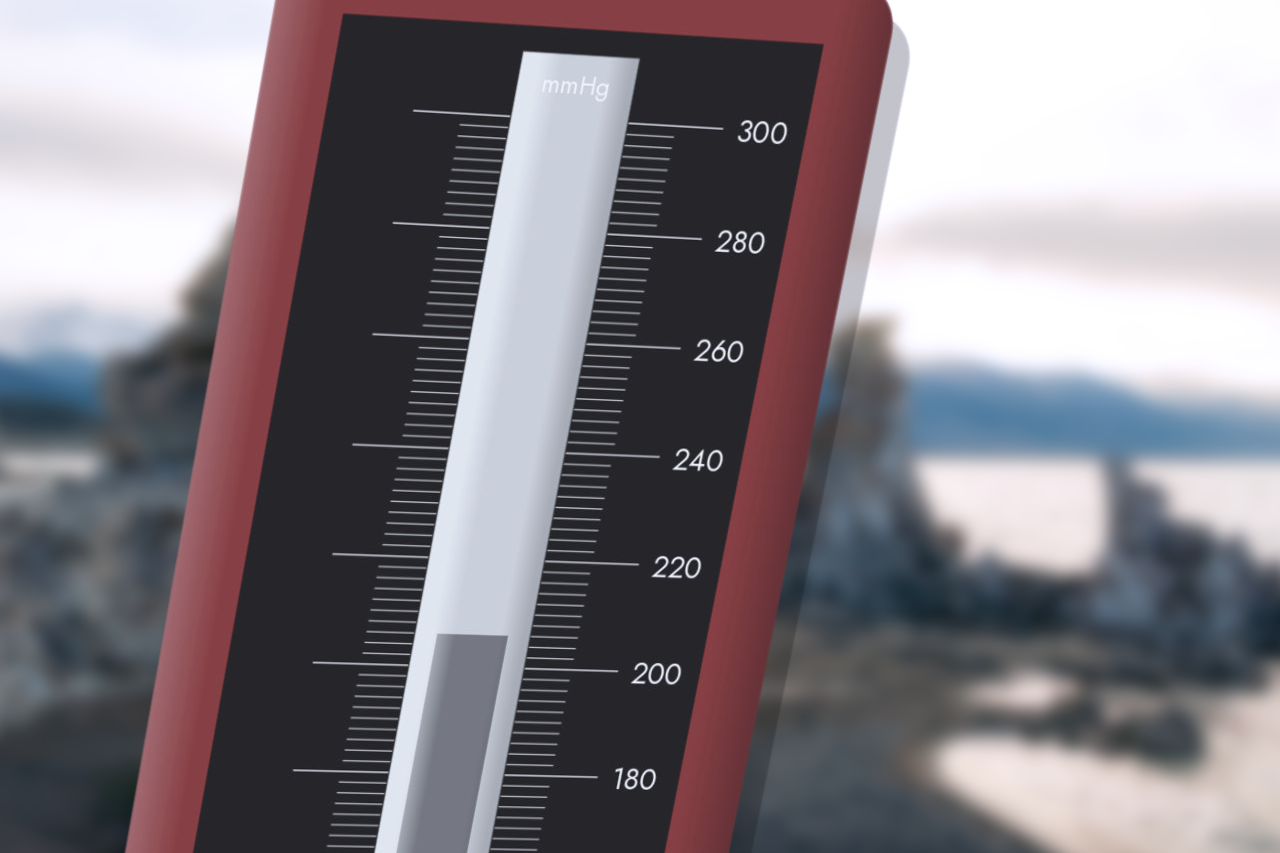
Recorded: 206 mmHg
